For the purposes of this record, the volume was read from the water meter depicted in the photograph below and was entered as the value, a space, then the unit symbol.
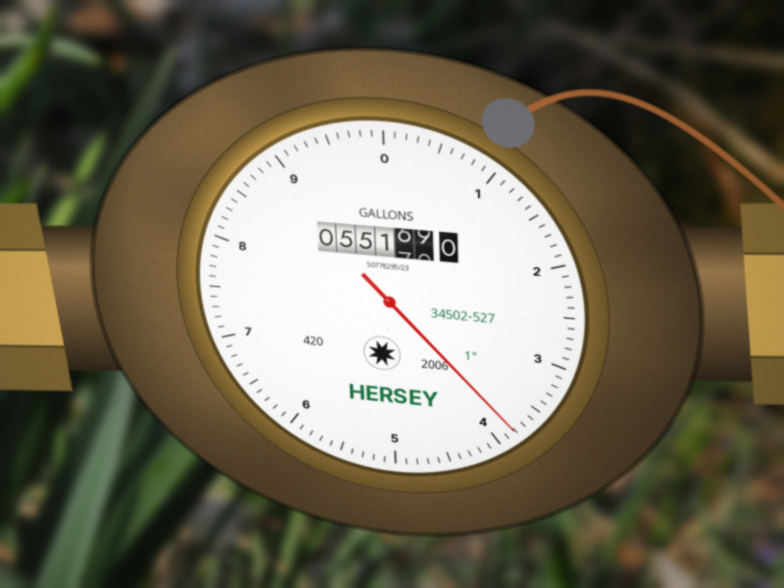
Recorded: 551693.8 gal
